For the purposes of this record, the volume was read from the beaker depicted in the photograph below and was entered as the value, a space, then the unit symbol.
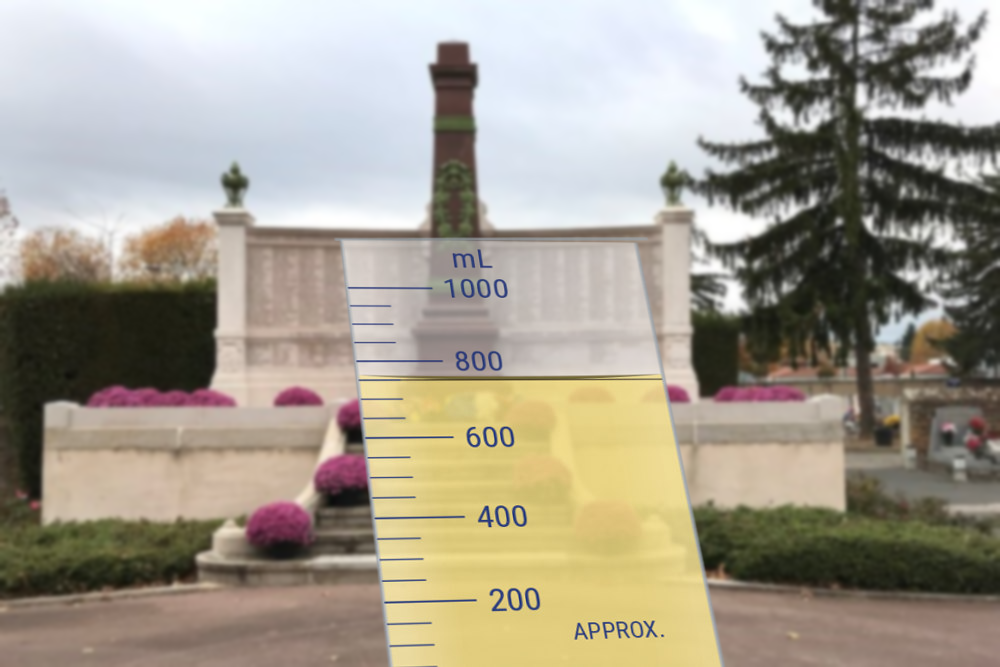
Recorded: 750 mL
